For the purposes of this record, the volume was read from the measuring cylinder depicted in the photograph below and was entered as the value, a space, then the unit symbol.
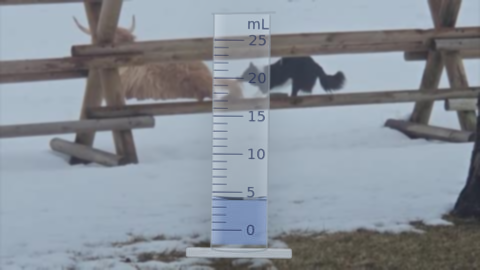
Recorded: 4 mL
